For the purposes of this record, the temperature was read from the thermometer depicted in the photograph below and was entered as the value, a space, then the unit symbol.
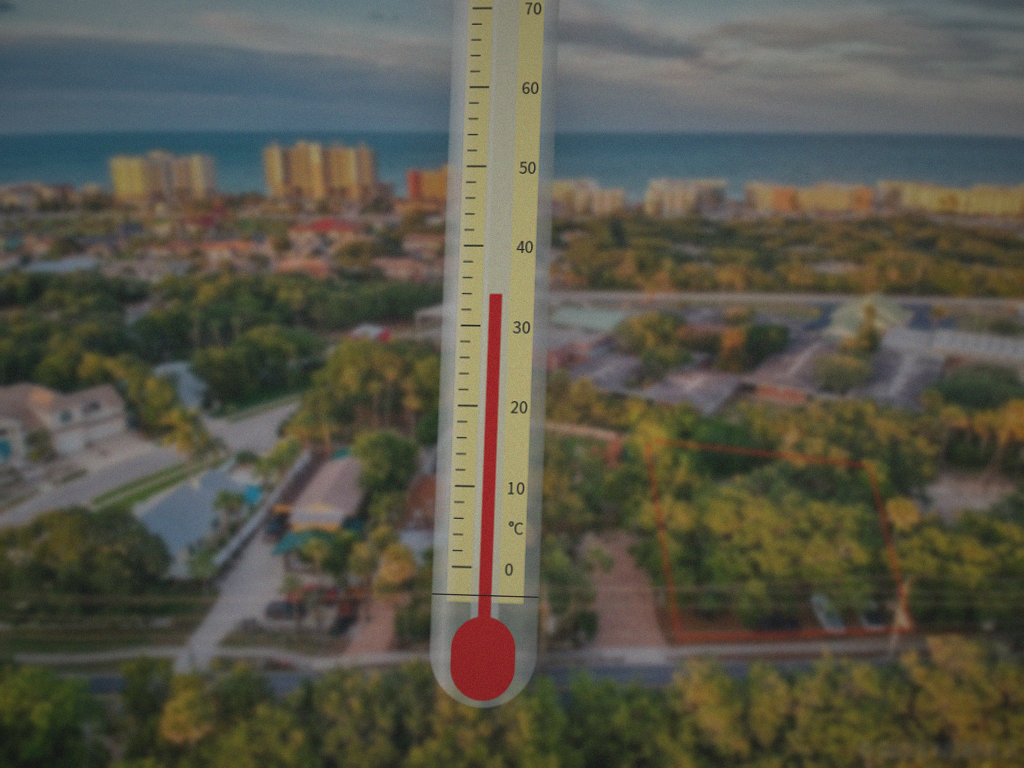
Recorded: 34 °C
